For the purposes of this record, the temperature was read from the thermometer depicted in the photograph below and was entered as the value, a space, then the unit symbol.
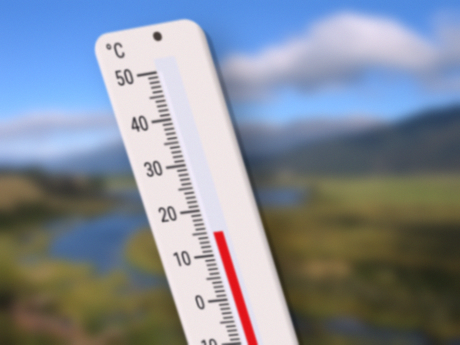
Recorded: 15 °C
